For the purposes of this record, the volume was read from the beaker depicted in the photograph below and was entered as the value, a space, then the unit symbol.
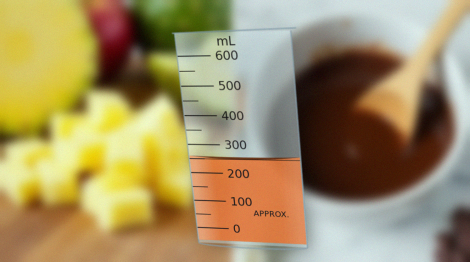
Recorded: 250 mL
